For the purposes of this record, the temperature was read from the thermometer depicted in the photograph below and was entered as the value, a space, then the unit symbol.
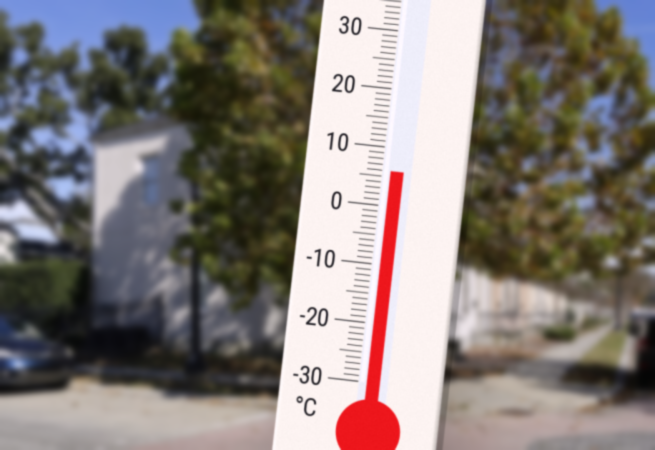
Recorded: 6 °C
